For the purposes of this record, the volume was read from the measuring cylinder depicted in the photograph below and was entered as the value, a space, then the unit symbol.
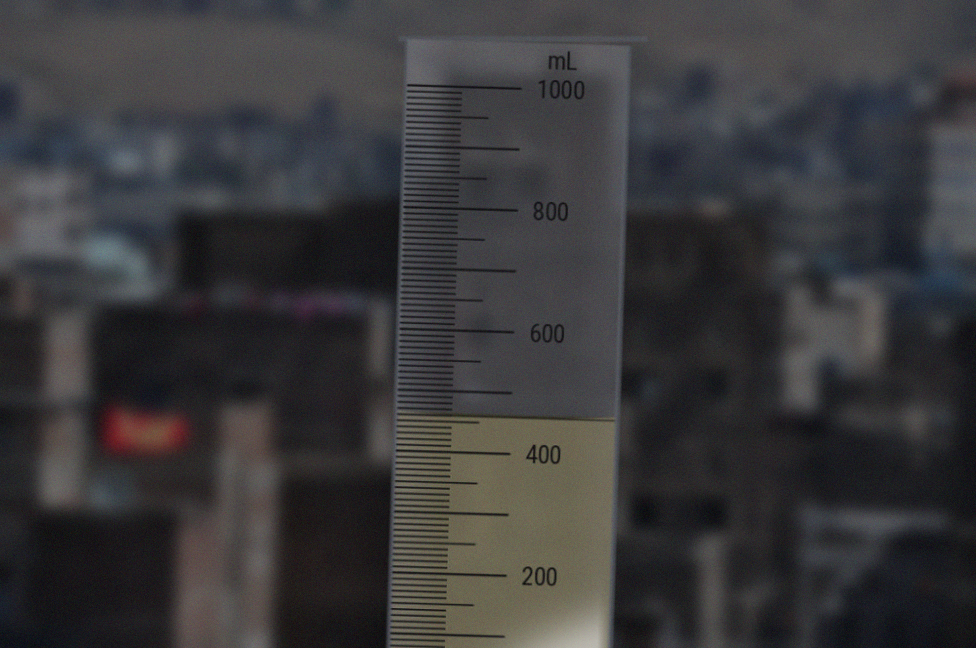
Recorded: 460 mL
